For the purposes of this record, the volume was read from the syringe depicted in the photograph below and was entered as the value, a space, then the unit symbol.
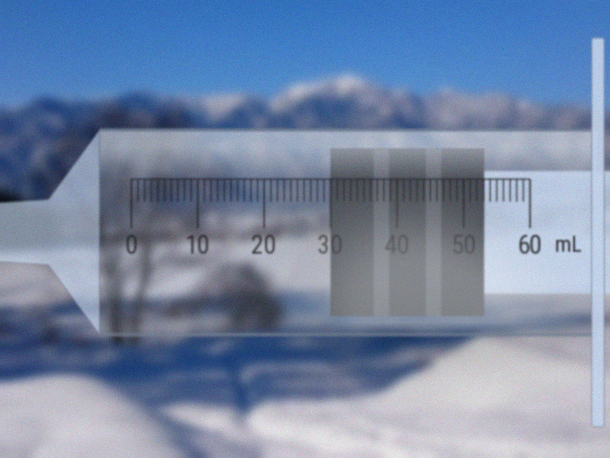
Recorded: 30 mL
